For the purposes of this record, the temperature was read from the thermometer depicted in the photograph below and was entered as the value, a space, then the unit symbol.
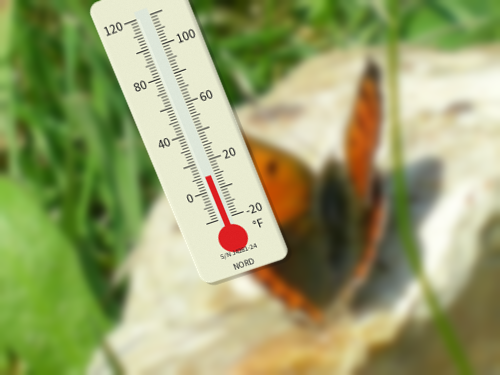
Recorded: 10 °F
